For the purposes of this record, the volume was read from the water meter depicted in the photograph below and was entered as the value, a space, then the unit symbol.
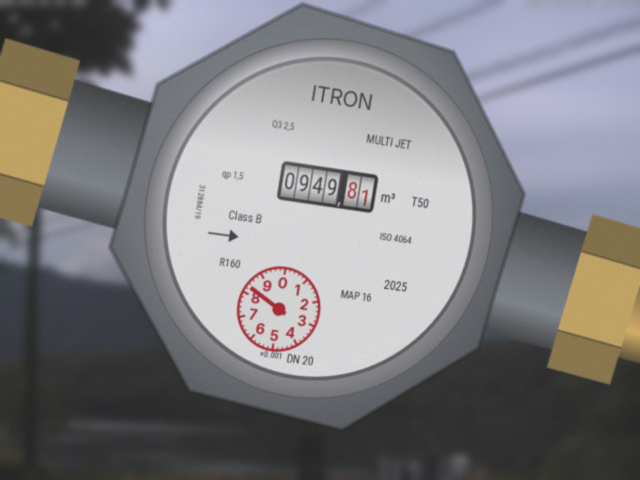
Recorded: 949.808 m³
